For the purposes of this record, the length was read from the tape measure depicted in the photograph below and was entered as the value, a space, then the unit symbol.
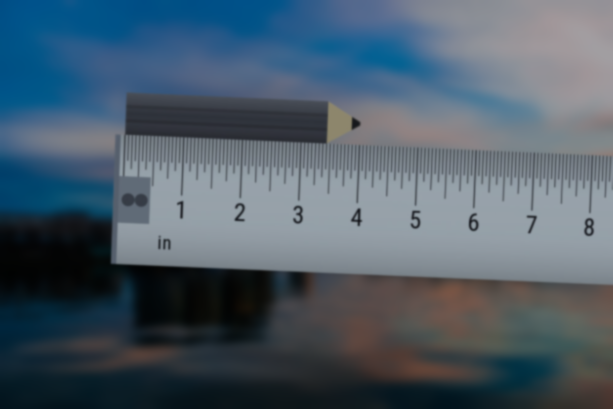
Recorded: 4 in
